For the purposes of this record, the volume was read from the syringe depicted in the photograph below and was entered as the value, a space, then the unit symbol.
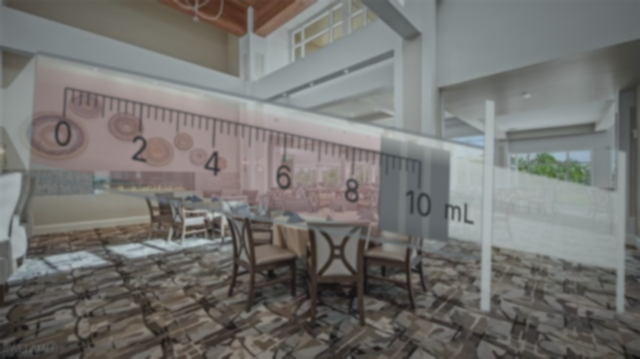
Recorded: 8.8 mL
